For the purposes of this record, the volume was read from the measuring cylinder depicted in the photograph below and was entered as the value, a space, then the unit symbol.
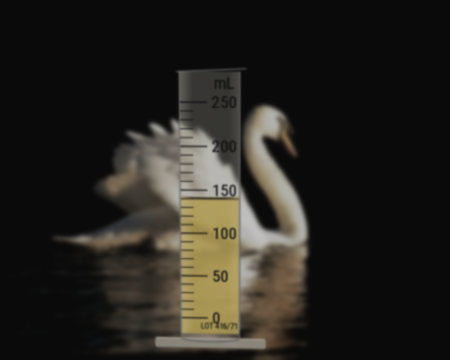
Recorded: 140 mL
